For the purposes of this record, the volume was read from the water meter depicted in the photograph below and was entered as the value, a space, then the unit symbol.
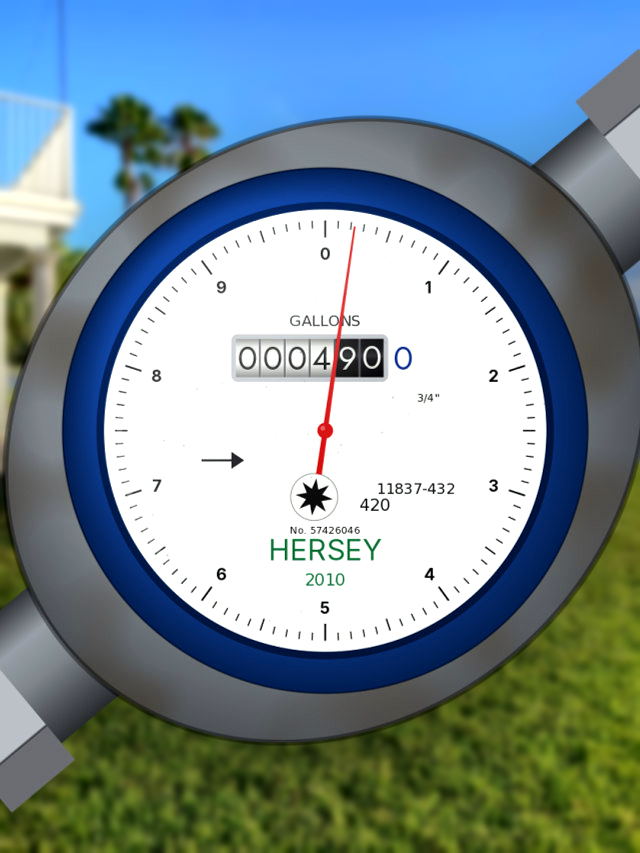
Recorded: 4900.2 gal
